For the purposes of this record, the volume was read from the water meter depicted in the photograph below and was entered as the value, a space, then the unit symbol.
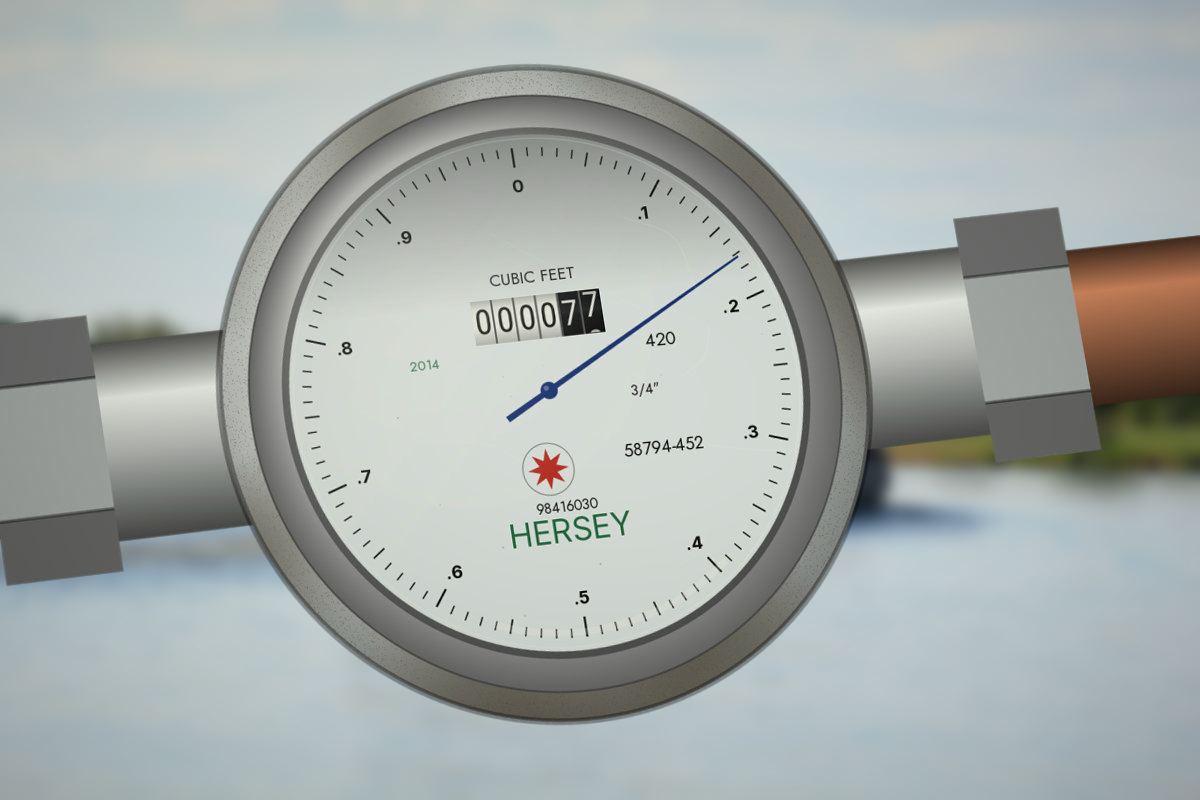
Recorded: 77.17 ft³
